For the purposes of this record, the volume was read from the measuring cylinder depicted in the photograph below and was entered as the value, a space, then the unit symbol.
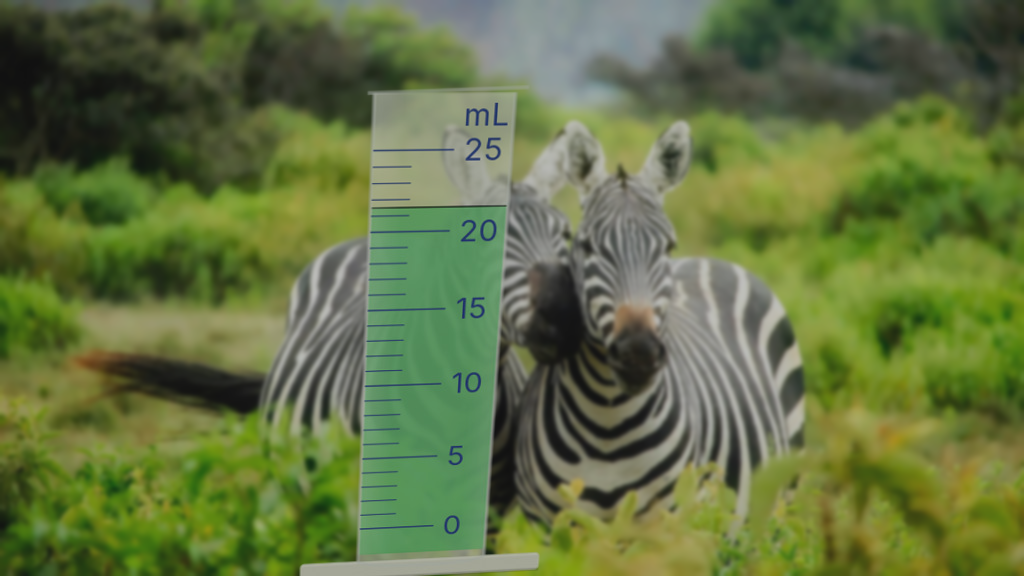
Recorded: 21.5 mL
